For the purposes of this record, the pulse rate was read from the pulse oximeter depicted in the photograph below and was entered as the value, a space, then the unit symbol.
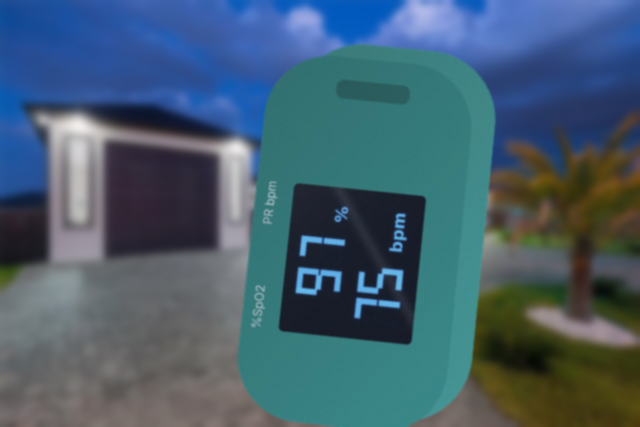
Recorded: 75 bpm
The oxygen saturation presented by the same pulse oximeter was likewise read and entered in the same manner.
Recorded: 97 %
